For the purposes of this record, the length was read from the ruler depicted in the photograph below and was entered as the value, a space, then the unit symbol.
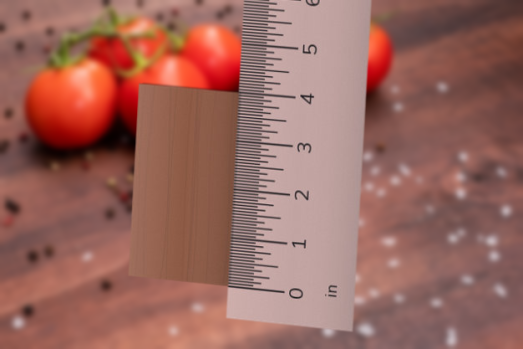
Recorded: 4 in
